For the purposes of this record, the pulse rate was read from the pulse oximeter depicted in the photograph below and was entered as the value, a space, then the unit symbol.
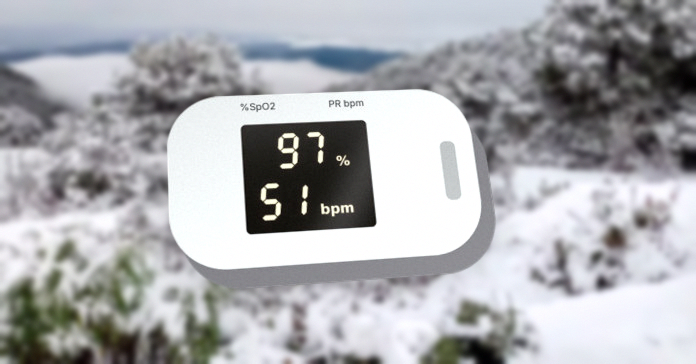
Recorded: 51 bpm
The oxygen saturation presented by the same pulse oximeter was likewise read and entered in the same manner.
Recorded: 97 %
